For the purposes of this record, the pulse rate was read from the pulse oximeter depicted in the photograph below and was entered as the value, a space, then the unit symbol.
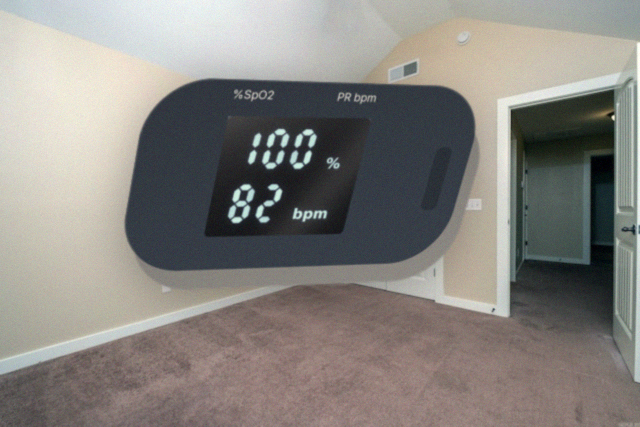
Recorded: 82 bpm
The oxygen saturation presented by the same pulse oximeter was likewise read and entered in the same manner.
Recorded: 100 %
